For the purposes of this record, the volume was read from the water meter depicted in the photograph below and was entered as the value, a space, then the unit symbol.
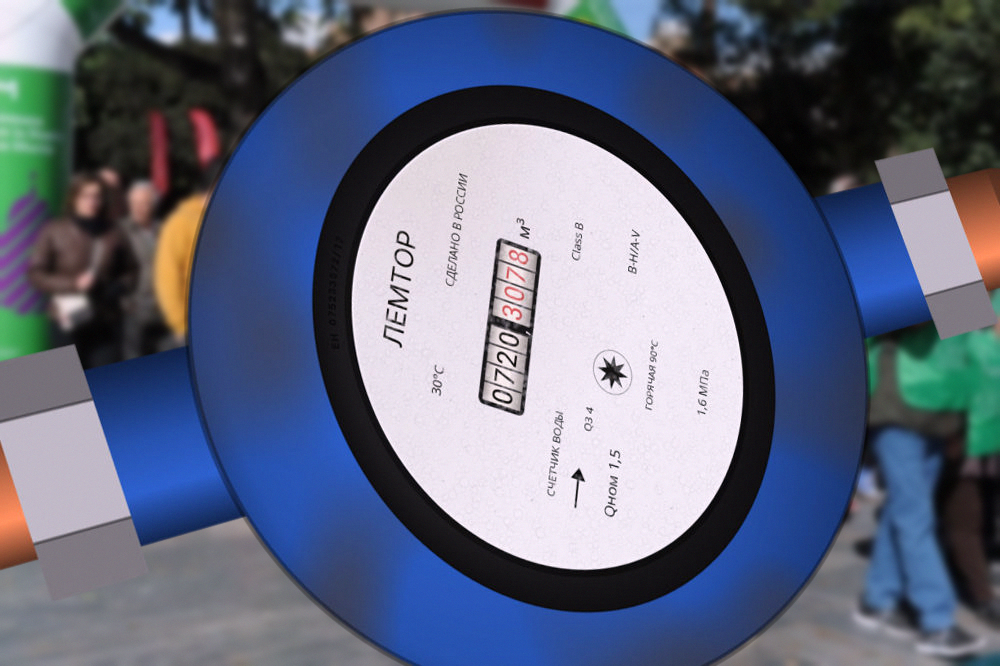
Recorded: 720.3078 m³
